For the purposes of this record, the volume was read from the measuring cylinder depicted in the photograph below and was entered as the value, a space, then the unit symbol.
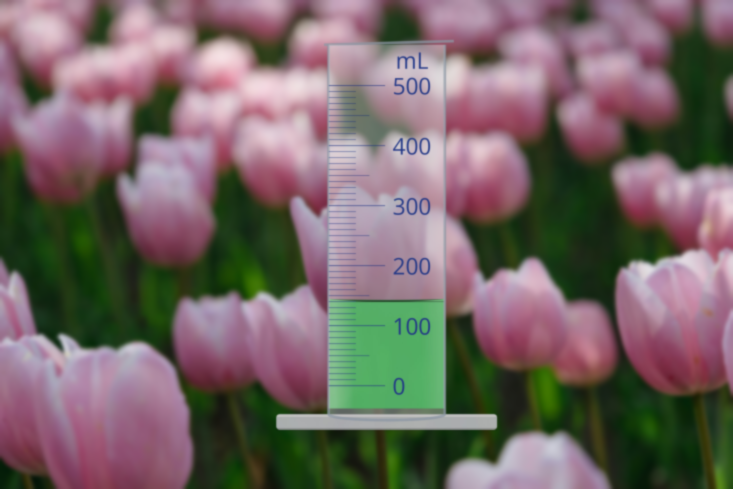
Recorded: 140 mL
